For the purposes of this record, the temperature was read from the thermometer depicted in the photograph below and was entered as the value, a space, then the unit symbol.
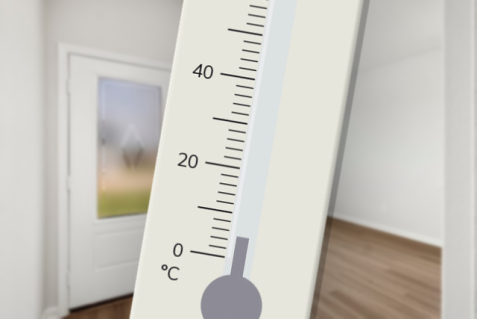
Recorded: 5 °C
